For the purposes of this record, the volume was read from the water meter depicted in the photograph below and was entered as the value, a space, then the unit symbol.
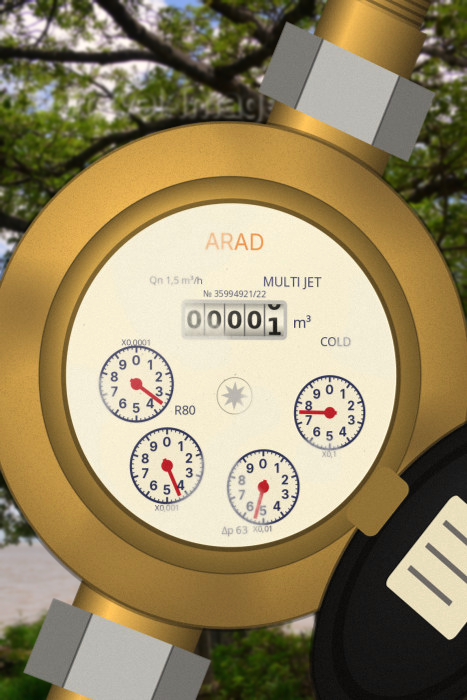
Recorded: 0.7543 m³
